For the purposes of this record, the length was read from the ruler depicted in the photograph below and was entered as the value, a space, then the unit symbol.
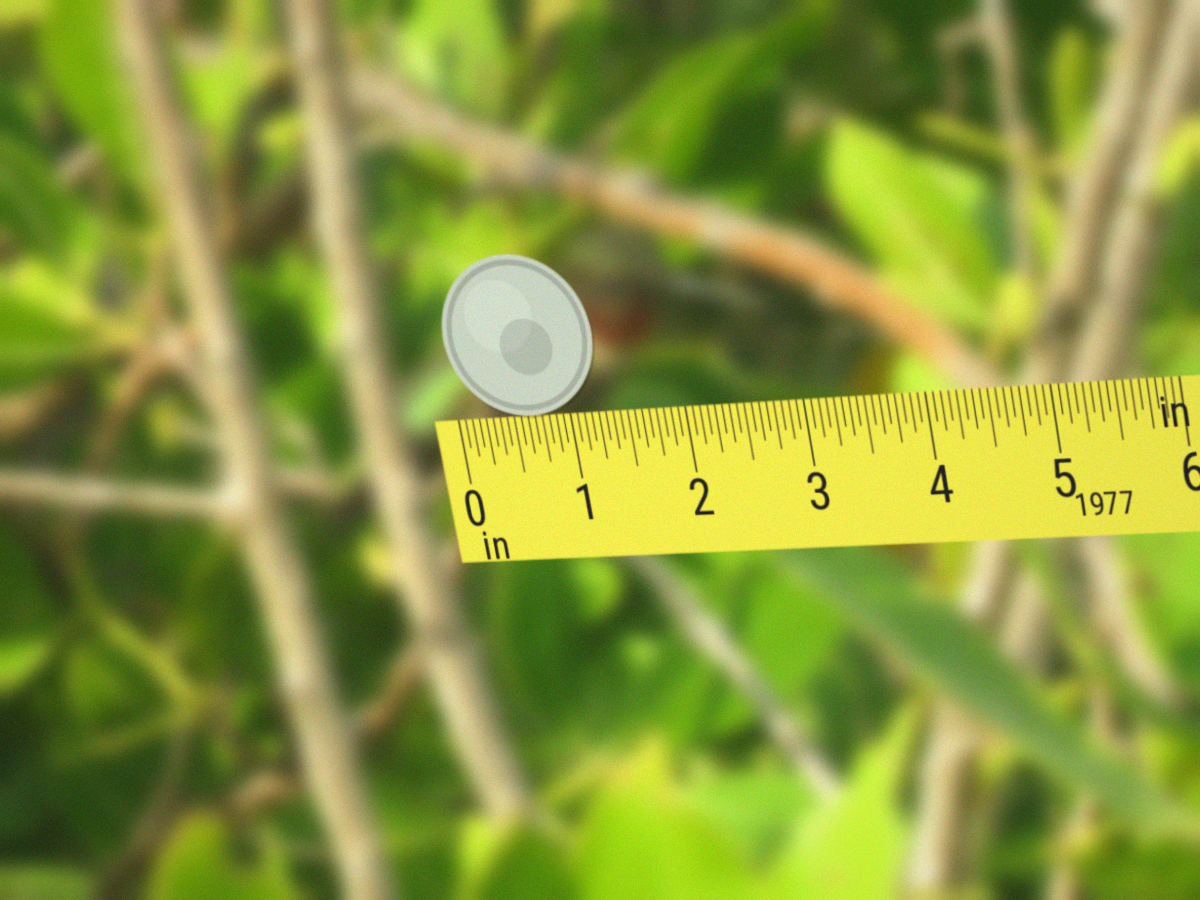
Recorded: 1.3125 in
